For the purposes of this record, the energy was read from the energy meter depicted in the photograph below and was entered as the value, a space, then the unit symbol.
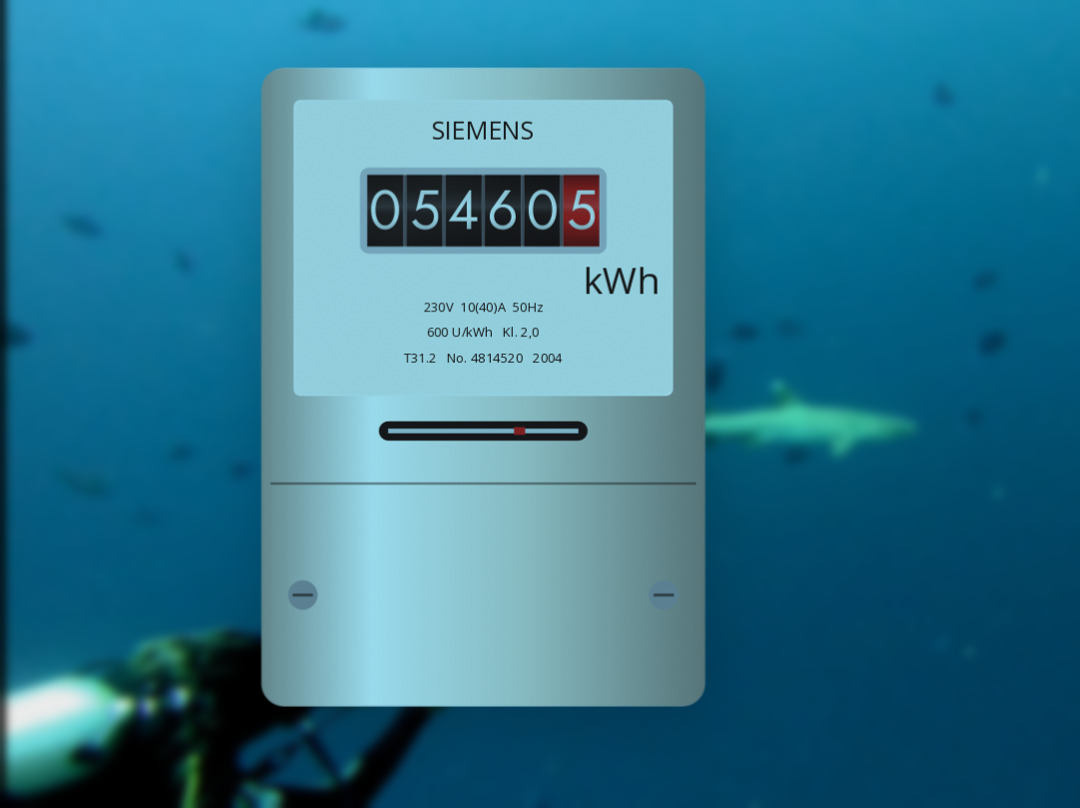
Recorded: 5460.5 kWh
